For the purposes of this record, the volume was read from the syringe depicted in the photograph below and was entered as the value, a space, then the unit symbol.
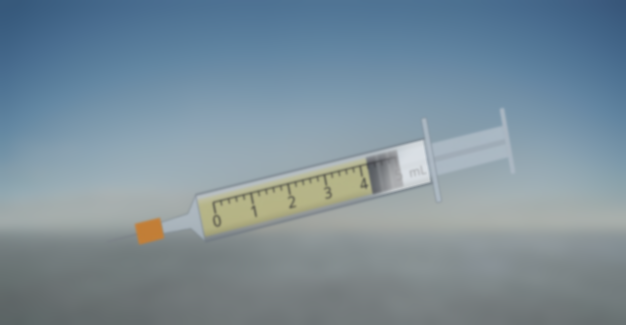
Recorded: 4.2 mL
